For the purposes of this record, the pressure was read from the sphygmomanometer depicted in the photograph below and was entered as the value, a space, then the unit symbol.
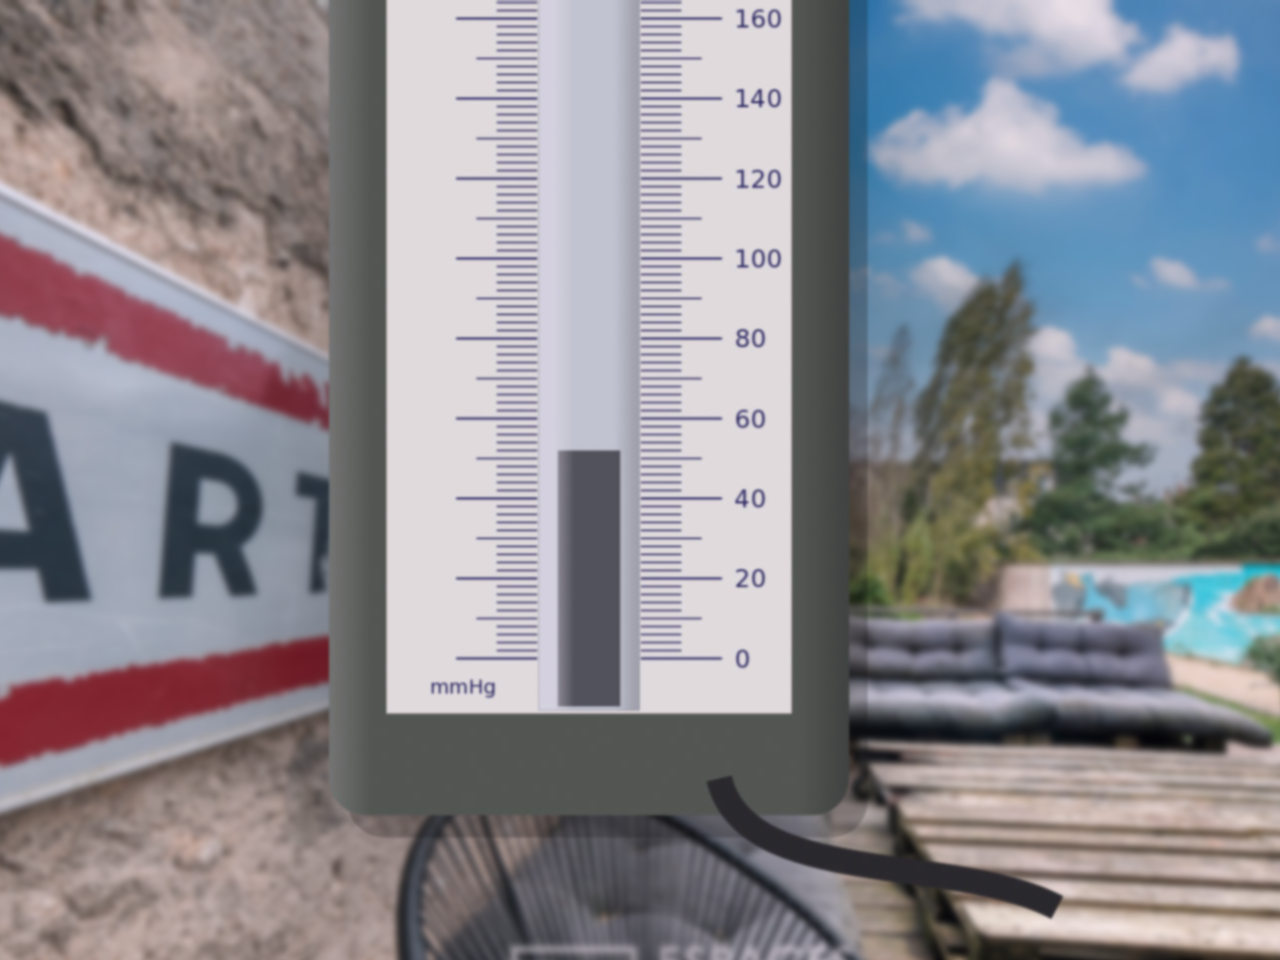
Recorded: 52 mmHg
